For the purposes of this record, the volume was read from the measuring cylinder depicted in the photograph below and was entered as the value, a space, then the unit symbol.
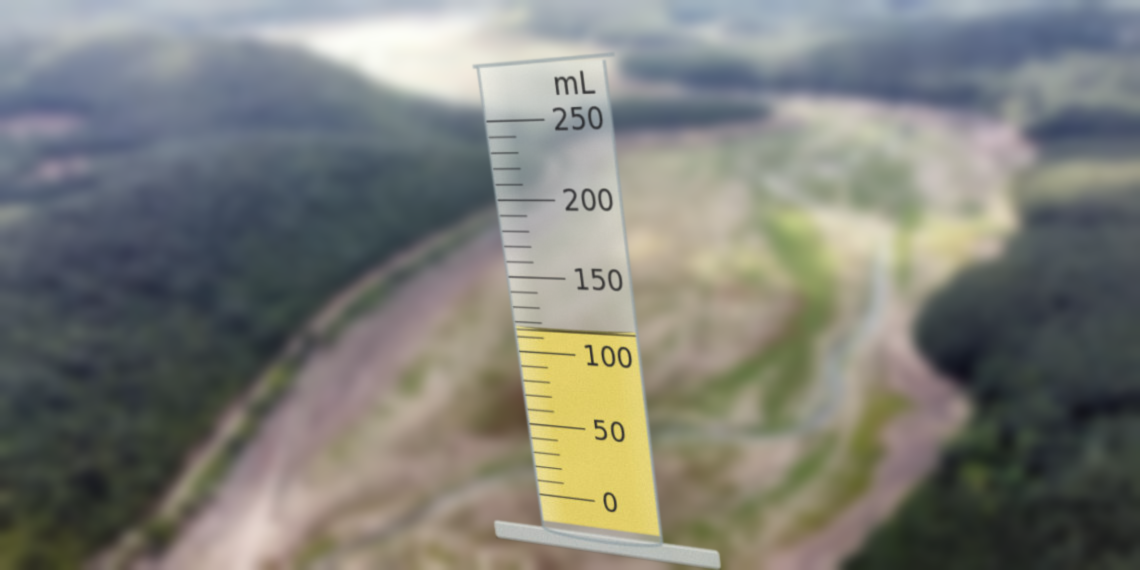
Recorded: 115 mL
